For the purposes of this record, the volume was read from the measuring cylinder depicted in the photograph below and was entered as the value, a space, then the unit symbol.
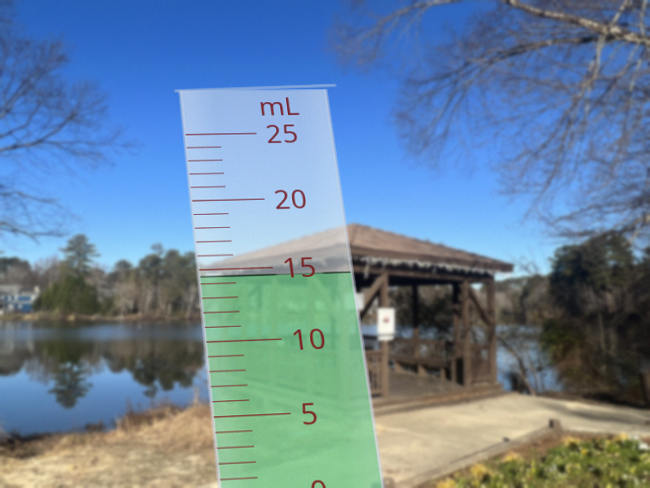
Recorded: 14.5 mL
